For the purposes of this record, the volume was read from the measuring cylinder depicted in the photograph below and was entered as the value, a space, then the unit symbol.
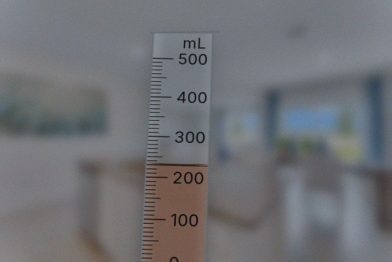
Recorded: 230 mL
